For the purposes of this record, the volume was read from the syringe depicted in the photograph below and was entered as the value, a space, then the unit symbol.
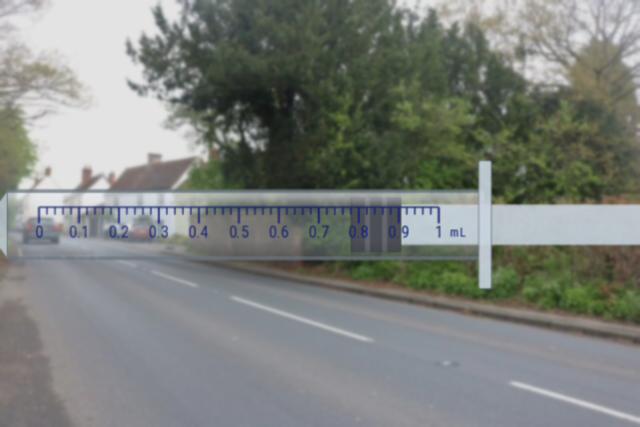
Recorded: 0.78 mL
